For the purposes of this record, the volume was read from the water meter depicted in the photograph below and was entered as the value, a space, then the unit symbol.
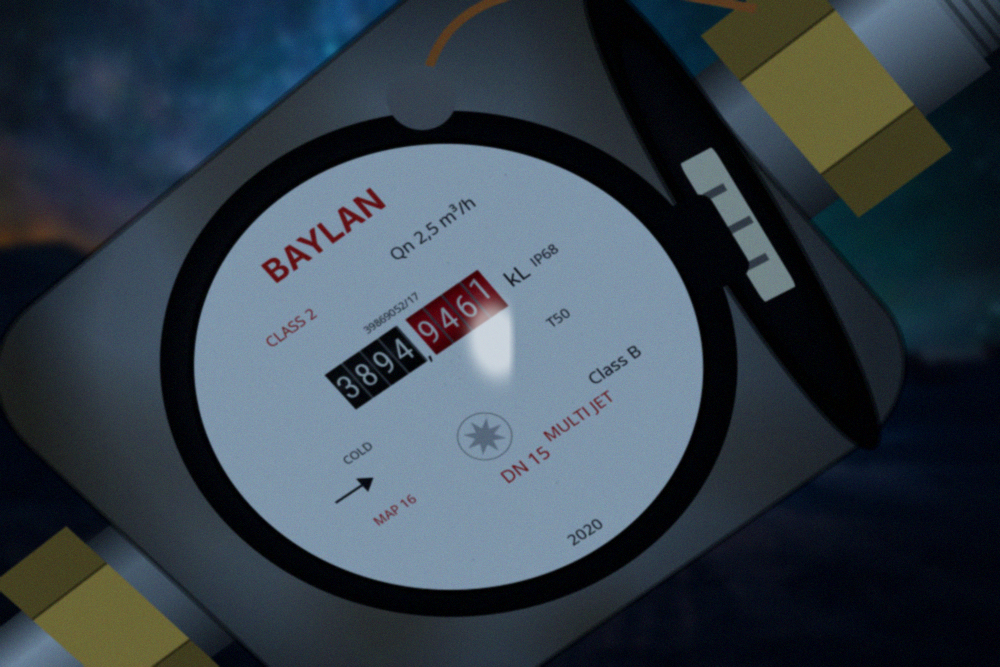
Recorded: 3894.9461 kL
